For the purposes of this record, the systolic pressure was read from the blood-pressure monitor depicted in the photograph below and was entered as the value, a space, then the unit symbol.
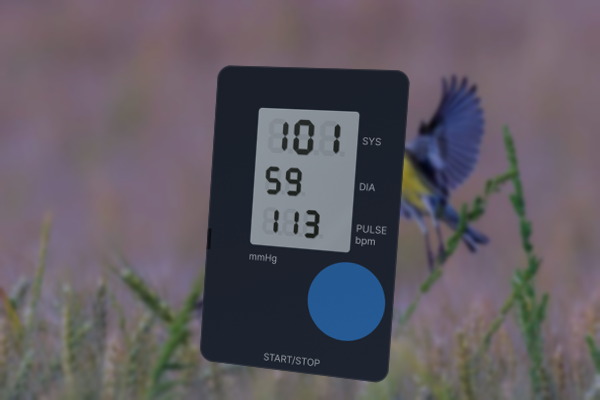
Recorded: 101 mmHg
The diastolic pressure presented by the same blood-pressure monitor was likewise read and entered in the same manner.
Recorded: 59 mmHg
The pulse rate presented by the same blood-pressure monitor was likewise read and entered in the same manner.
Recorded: 113 bpm
